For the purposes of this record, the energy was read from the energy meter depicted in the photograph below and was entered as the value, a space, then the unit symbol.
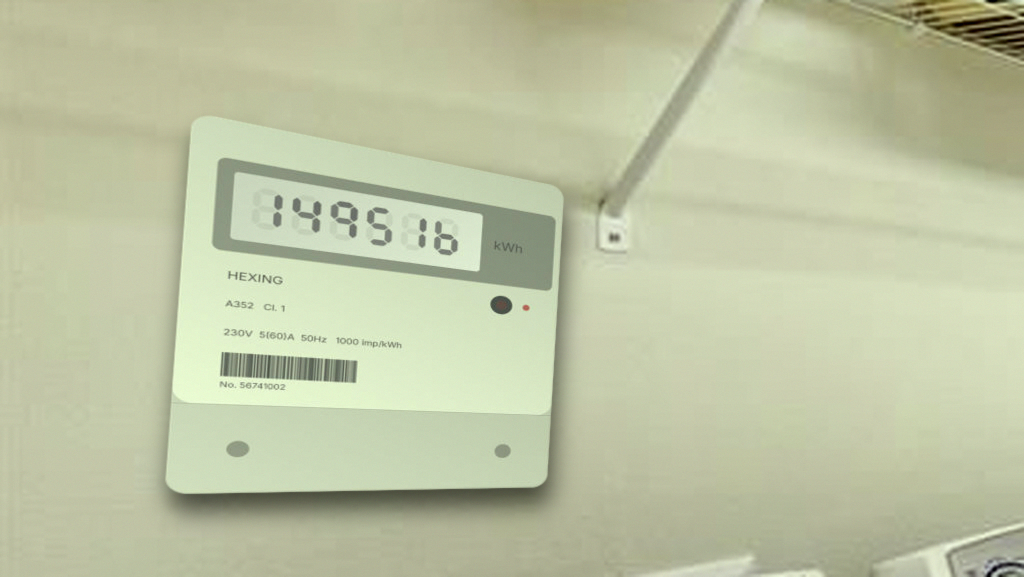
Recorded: 149516 kWh
